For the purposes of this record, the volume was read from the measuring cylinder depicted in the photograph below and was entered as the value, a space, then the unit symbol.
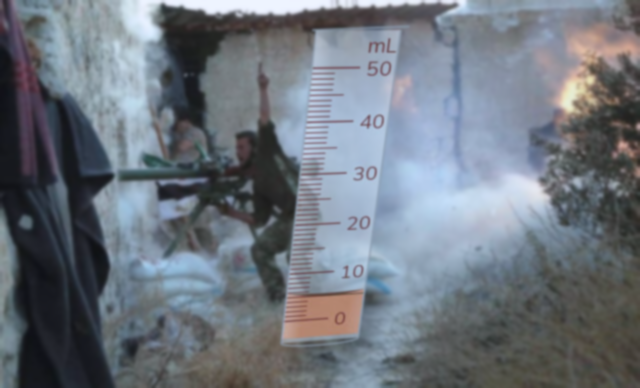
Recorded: 5 mL
